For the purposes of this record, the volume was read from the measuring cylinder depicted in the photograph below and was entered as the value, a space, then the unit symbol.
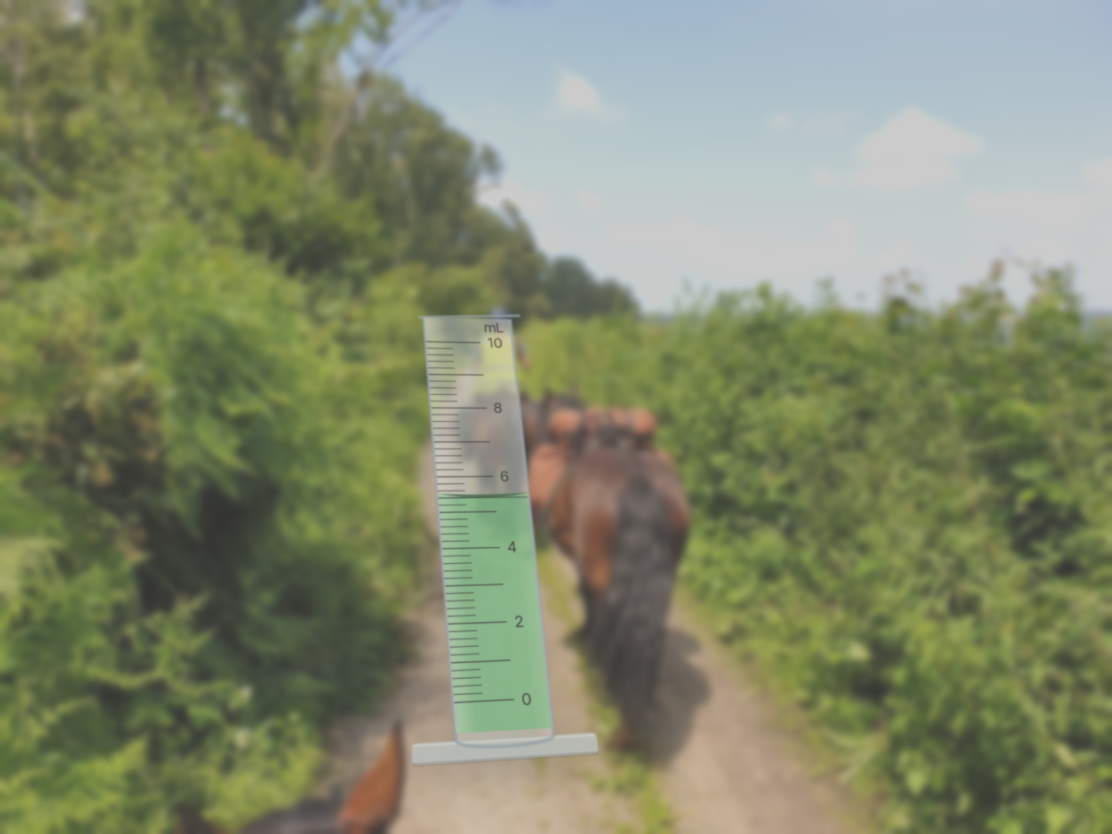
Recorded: 5.4 mL
